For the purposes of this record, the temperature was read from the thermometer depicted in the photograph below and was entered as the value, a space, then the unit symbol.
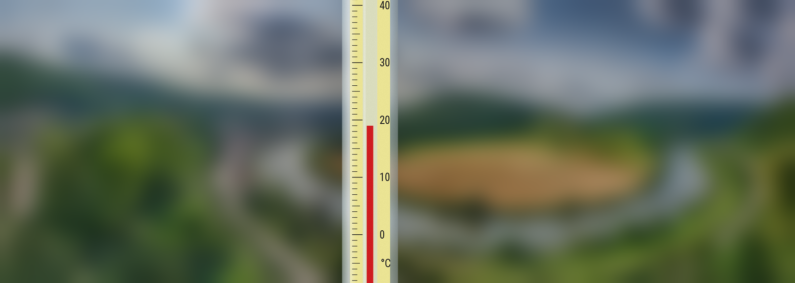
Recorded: 19 °C
